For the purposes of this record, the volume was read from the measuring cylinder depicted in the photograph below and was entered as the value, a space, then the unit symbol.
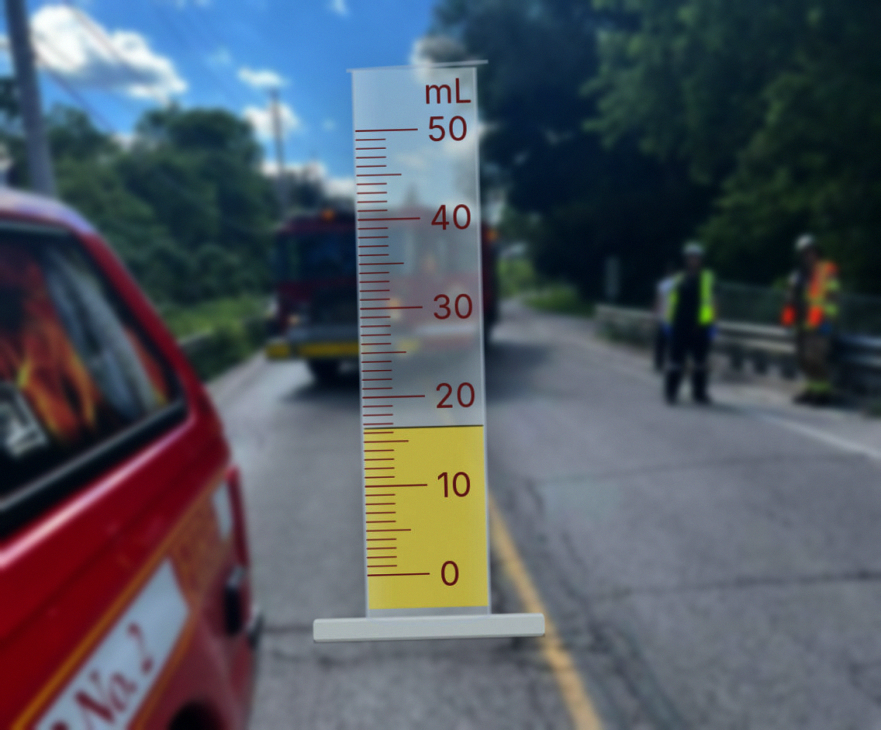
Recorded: 16.5 mL
